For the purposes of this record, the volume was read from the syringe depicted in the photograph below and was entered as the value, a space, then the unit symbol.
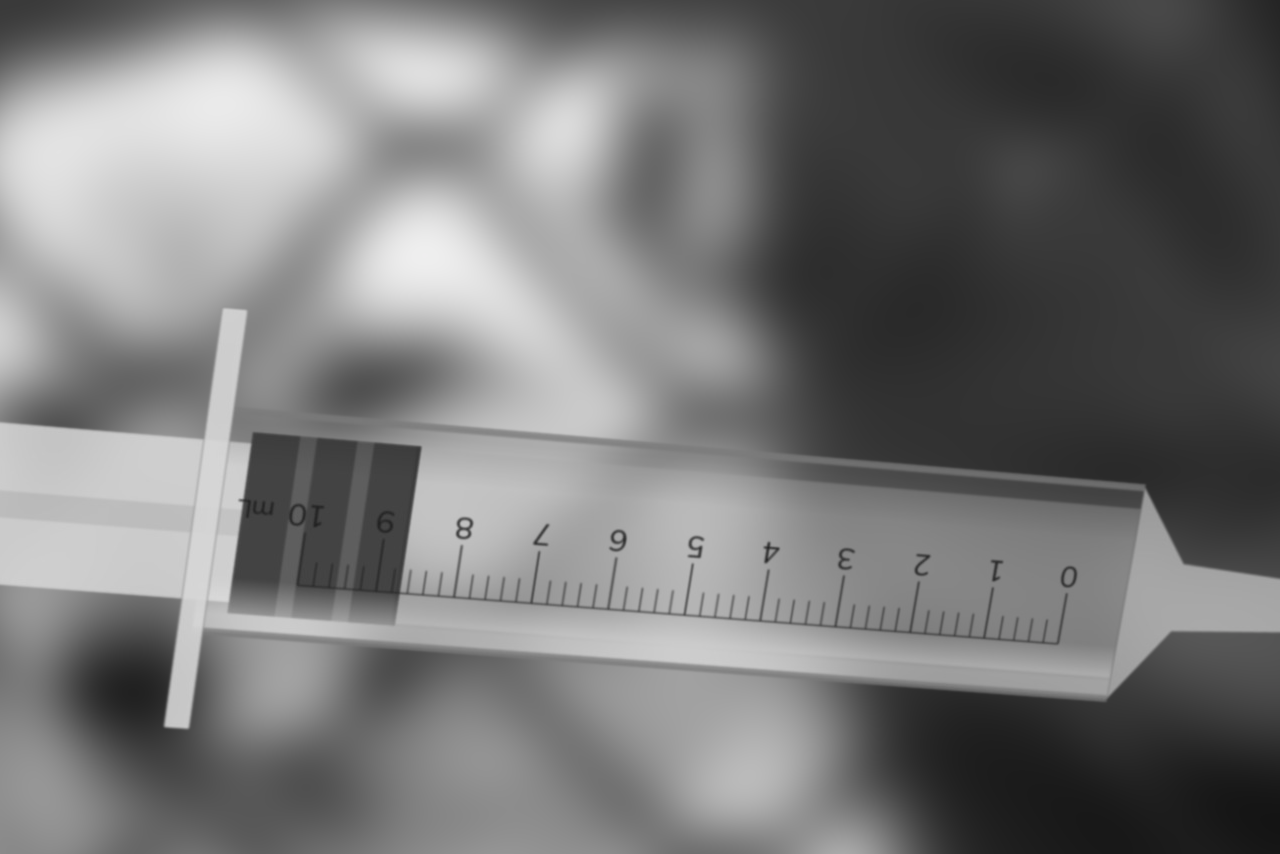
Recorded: 8.7 mL
